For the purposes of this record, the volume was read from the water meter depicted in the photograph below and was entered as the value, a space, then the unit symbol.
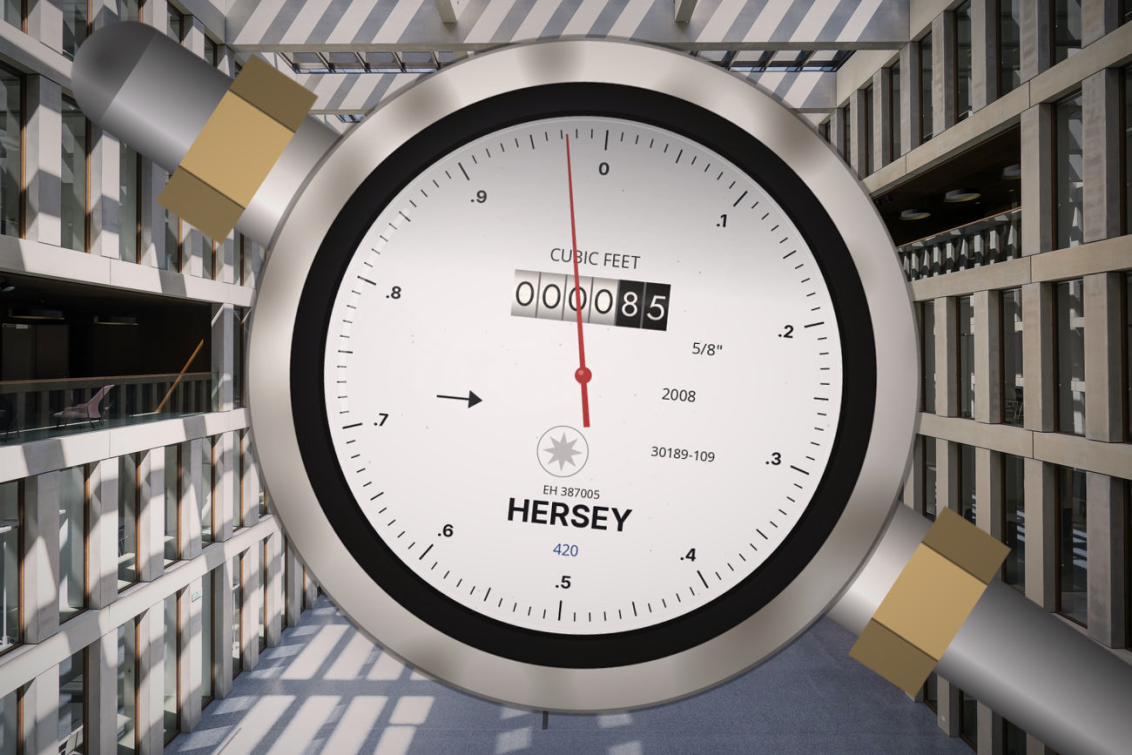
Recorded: 84.97 ft³
